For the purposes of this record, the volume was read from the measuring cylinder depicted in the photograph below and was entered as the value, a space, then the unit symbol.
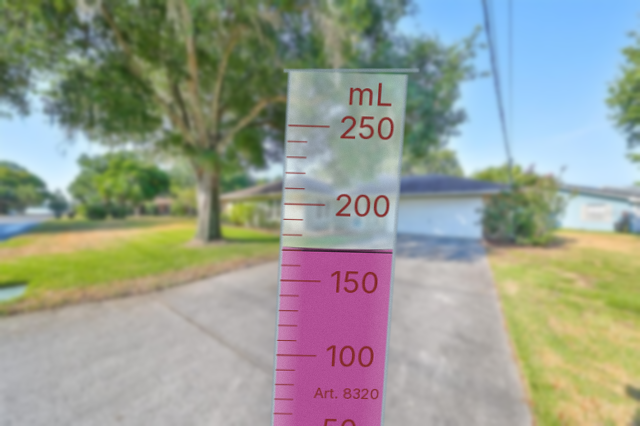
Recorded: 170 mL
